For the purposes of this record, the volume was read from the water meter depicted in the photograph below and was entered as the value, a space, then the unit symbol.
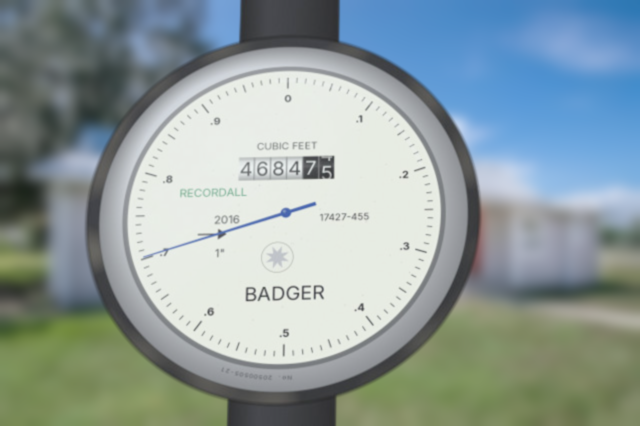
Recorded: 468474.70 ft³
